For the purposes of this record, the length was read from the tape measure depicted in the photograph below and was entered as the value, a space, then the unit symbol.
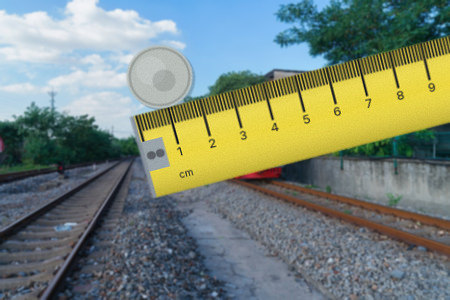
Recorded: 2 cm
